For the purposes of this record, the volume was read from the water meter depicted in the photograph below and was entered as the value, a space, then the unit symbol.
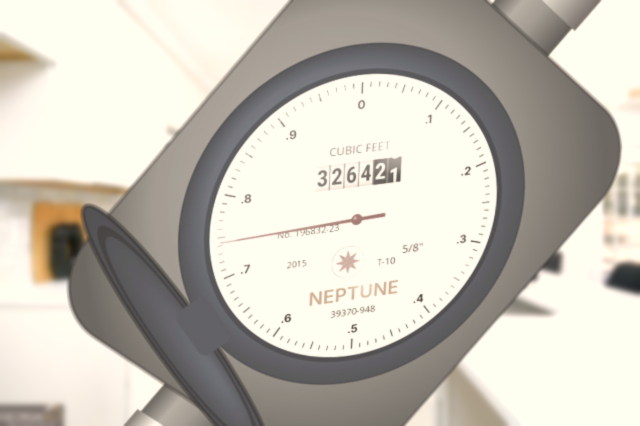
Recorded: 326420.74 ft³
